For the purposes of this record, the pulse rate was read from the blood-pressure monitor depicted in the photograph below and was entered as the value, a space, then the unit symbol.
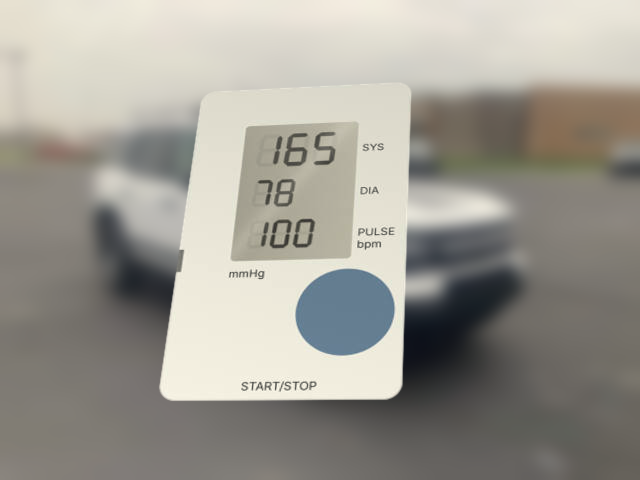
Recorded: 100 bpm
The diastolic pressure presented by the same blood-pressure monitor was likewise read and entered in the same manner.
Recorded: 78 mmHg
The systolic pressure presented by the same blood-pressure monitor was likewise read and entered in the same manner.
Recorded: 165 mmHg
